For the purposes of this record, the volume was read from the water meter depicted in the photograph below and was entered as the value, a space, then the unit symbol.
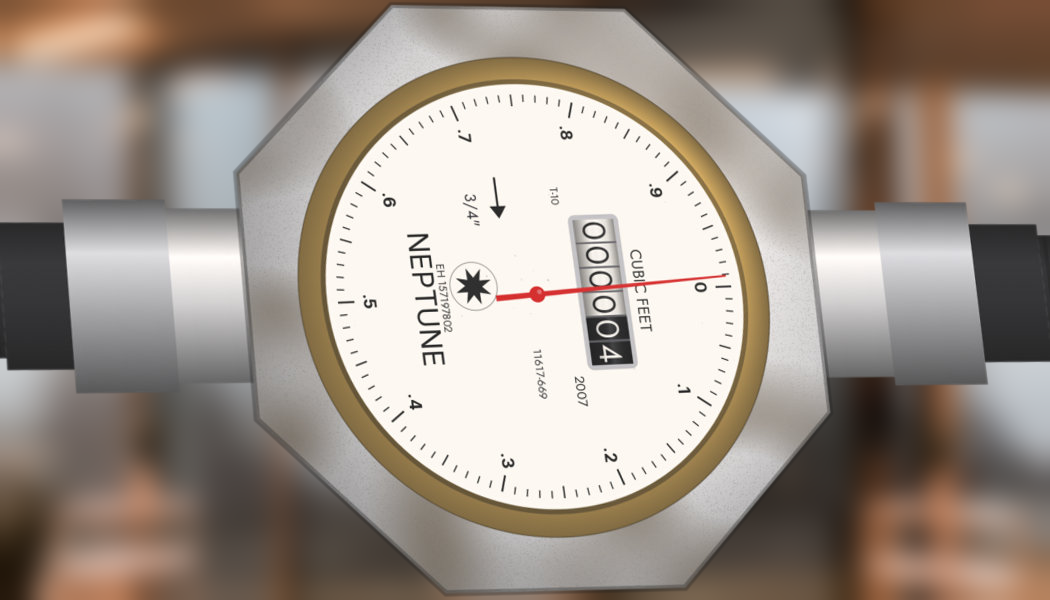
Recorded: 3.99 ft³
